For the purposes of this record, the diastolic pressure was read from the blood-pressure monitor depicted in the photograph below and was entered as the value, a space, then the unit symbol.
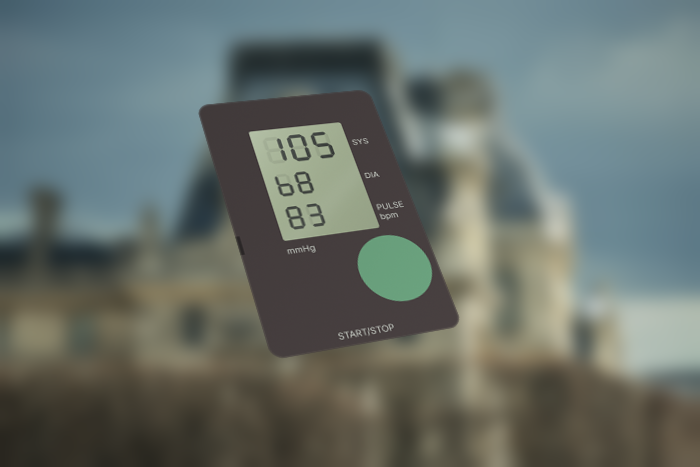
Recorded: 68 mmHg
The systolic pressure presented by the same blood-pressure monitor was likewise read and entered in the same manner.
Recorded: 105 mmHg
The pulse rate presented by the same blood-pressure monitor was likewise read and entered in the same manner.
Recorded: 83 bpm
